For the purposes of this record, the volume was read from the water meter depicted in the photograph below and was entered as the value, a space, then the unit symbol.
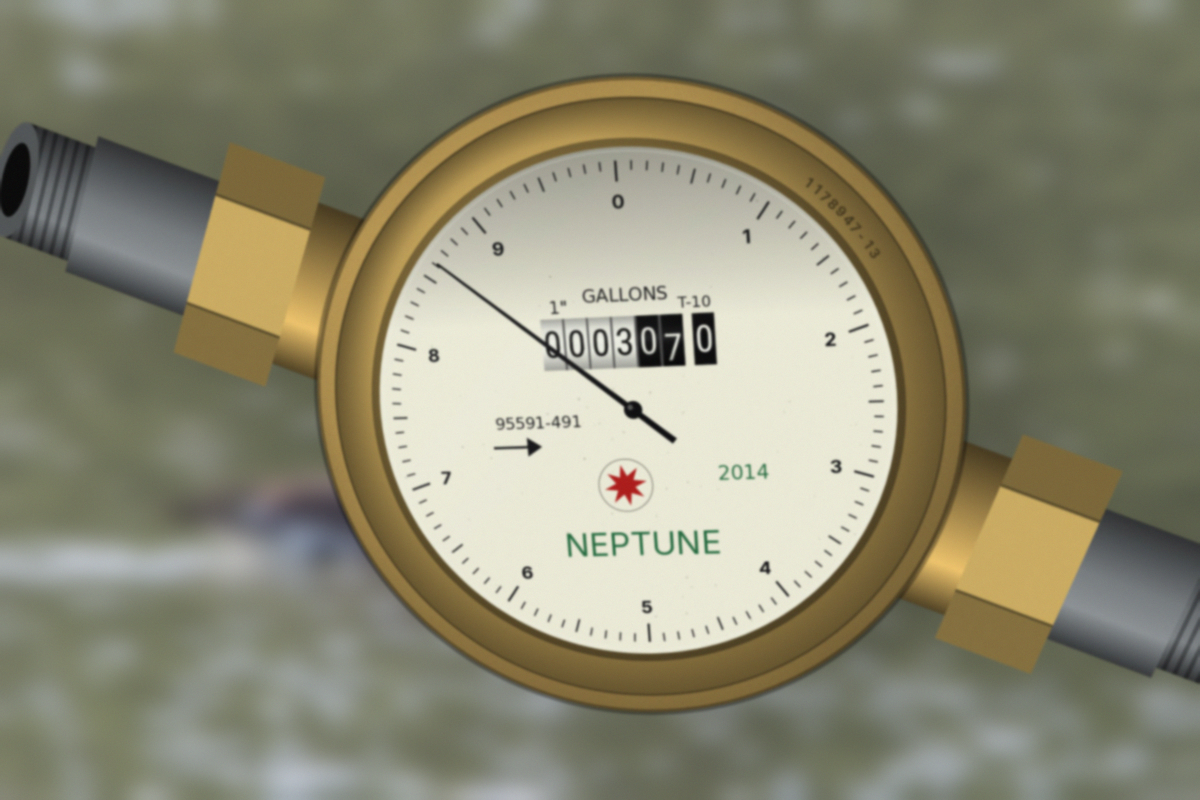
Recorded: 3068.6 gal
